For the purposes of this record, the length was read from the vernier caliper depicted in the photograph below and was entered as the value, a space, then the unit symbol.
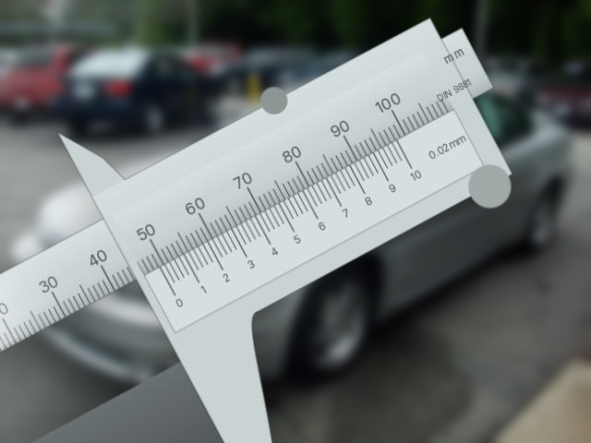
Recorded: 49.2 mm
